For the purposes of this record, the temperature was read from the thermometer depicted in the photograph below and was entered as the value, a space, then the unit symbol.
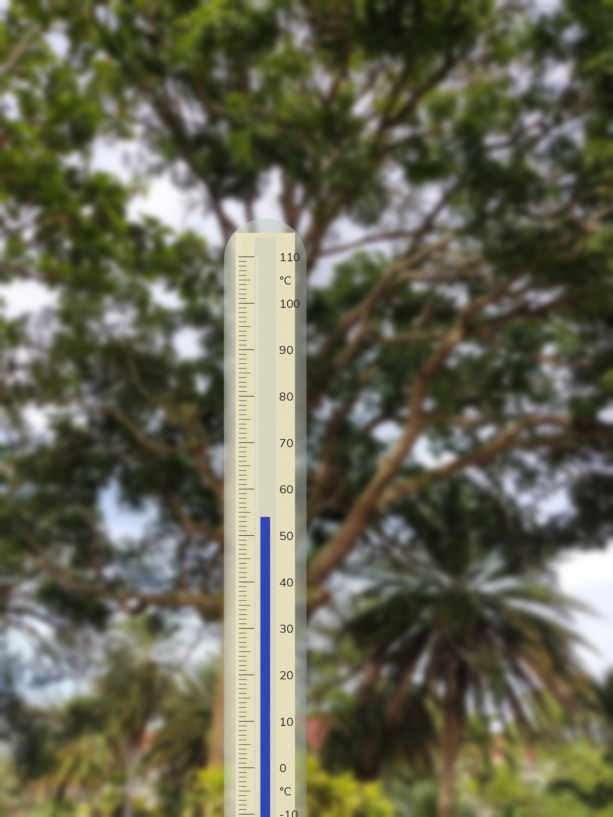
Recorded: 54 °C
